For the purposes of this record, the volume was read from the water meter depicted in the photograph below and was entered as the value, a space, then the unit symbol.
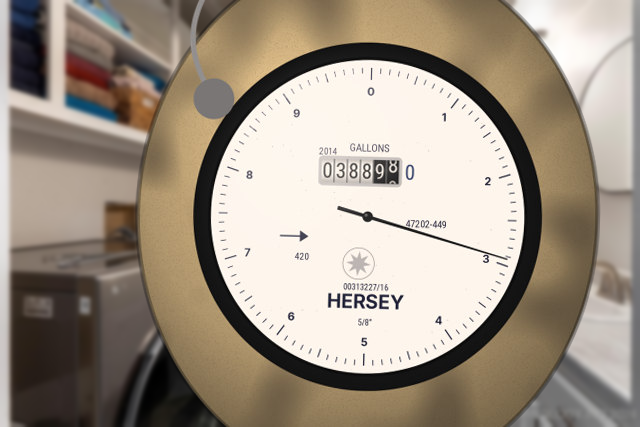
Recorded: 388982.9 gal
